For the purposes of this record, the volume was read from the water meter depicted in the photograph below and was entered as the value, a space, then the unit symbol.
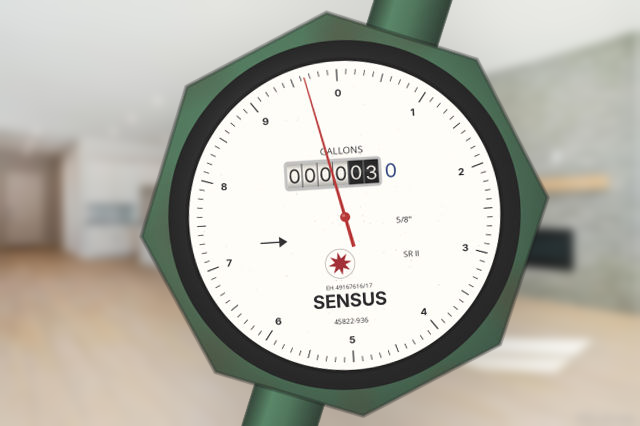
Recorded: 29.6 gal
